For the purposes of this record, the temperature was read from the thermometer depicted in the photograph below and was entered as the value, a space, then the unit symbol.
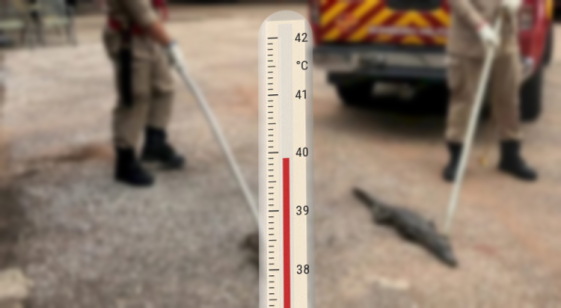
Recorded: 39.9 °C
